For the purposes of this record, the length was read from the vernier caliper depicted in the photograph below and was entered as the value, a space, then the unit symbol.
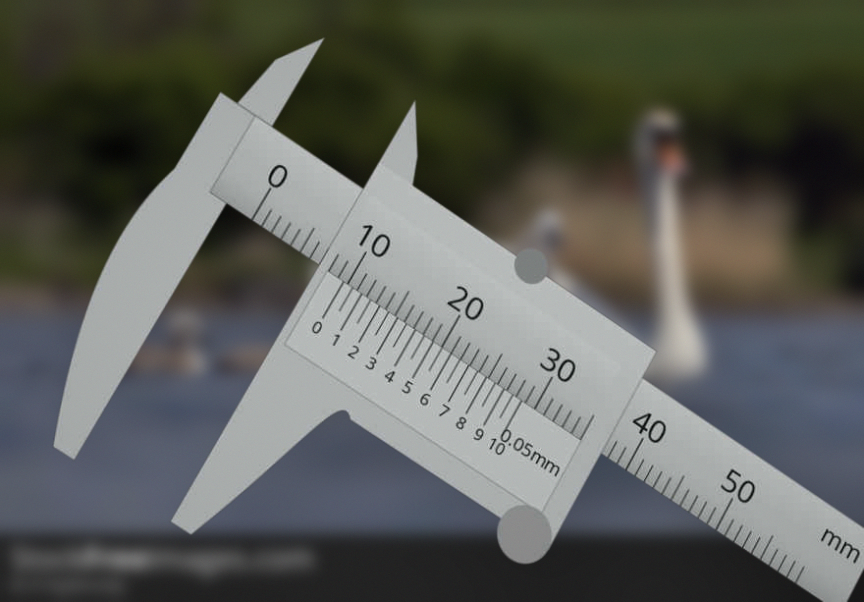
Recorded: 9.6 mm
